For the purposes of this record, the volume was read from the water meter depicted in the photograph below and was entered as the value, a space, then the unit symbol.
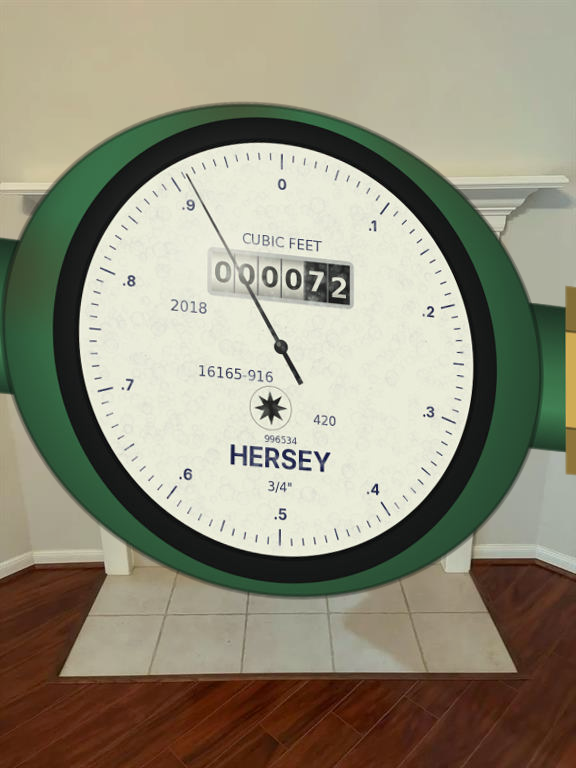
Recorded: 71.91 ft³
